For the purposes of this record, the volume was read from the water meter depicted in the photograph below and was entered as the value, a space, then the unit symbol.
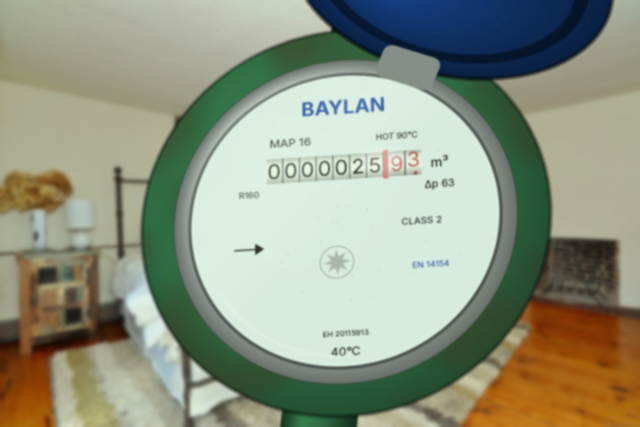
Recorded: 25.93 m³
